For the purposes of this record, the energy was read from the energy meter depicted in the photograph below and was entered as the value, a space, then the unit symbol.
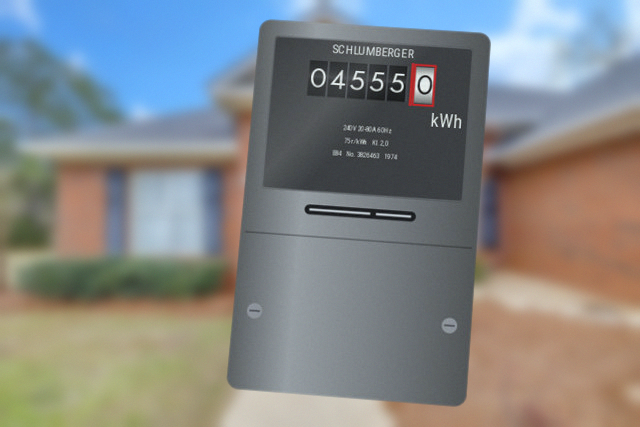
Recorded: 4555.0 kWh
